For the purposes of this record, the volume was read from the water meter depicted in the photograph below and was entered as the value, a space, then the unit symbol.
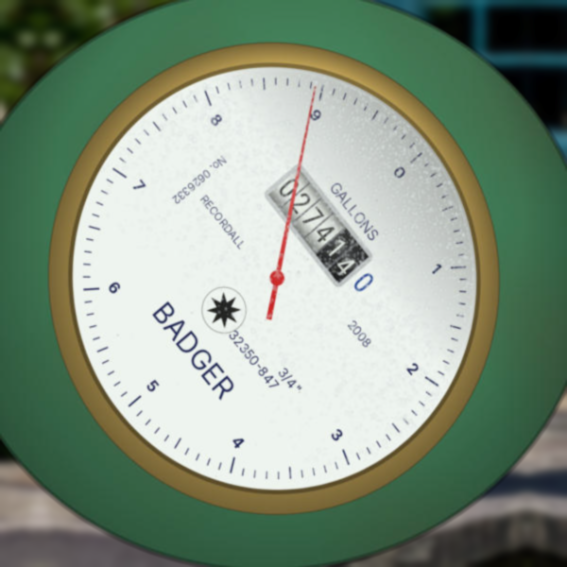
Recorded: 274138.9 gal
